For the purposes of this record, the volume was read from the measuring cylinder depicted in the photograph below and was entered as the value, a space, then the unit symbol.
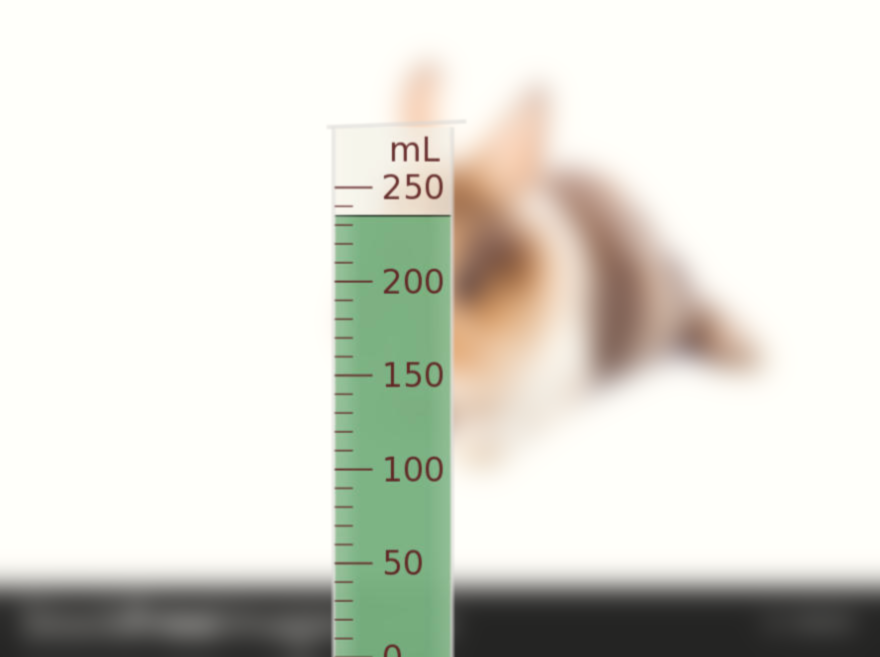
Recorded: 235 mL
